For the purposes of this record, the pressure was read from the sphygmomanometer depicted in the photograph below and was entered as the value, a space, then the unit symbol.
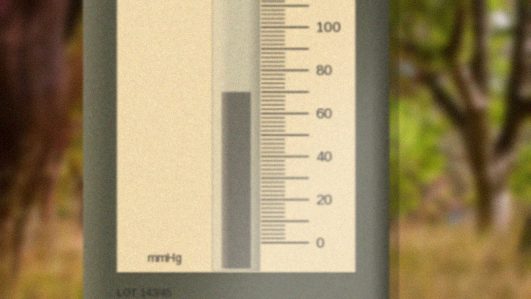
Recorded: 70 mmHg
